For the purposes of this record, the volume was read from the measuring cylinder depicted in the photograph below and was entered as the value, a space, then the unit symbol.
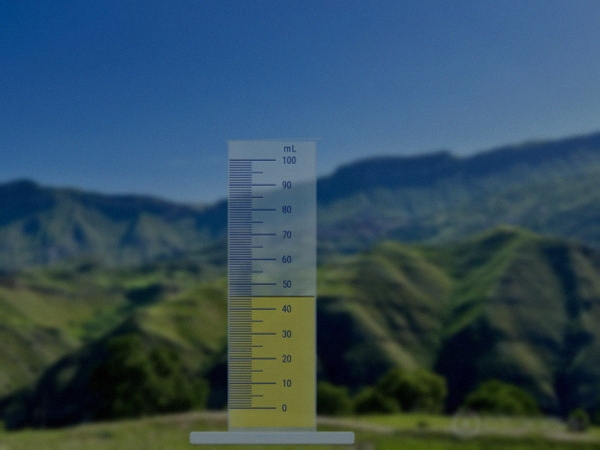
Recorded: 45 mL
